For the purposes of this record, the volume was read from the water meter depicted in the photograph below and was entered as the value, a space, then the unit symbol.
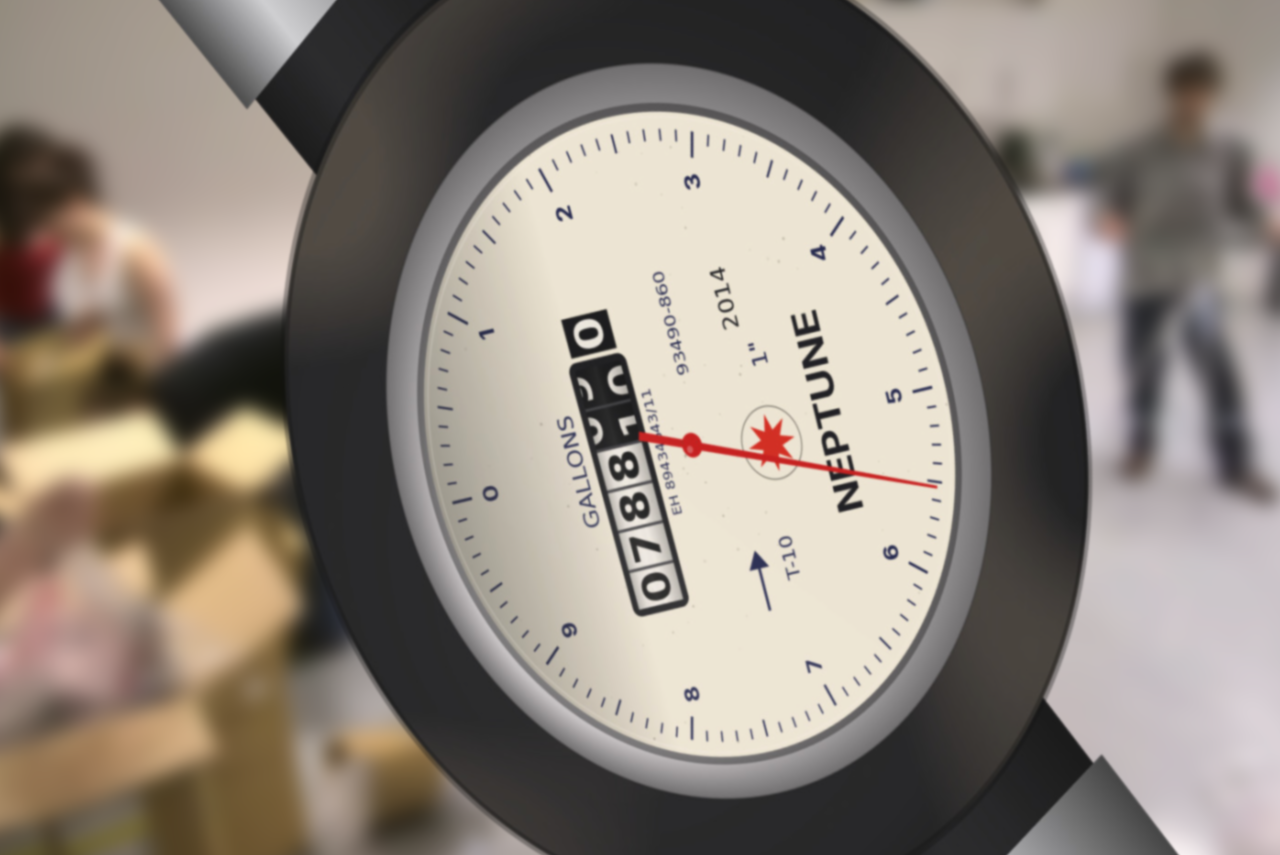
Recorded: 788095.5 gal
